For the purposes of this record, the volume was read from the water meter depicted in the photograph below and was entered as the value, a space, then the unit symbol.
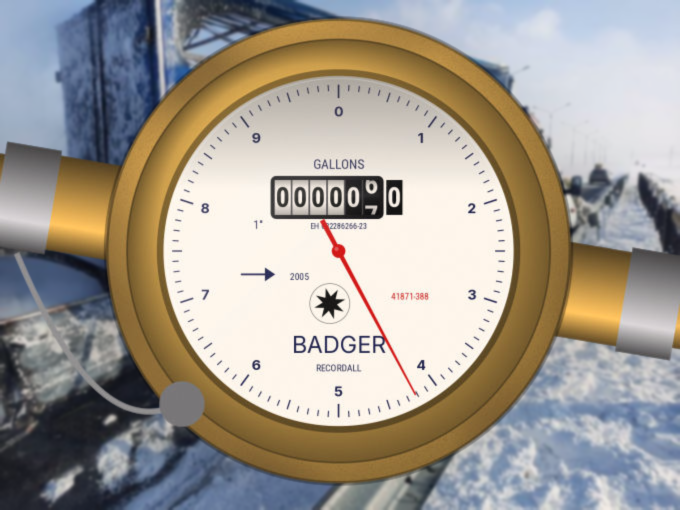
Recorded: 64.2 gal
